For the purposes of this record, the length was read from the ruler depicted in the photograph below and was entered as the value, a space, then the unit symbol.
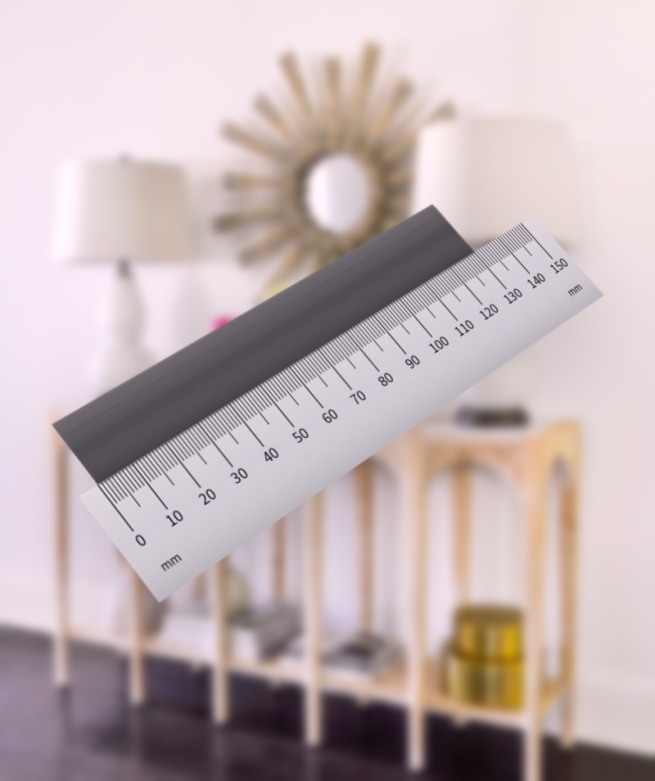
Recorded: 130 mm
